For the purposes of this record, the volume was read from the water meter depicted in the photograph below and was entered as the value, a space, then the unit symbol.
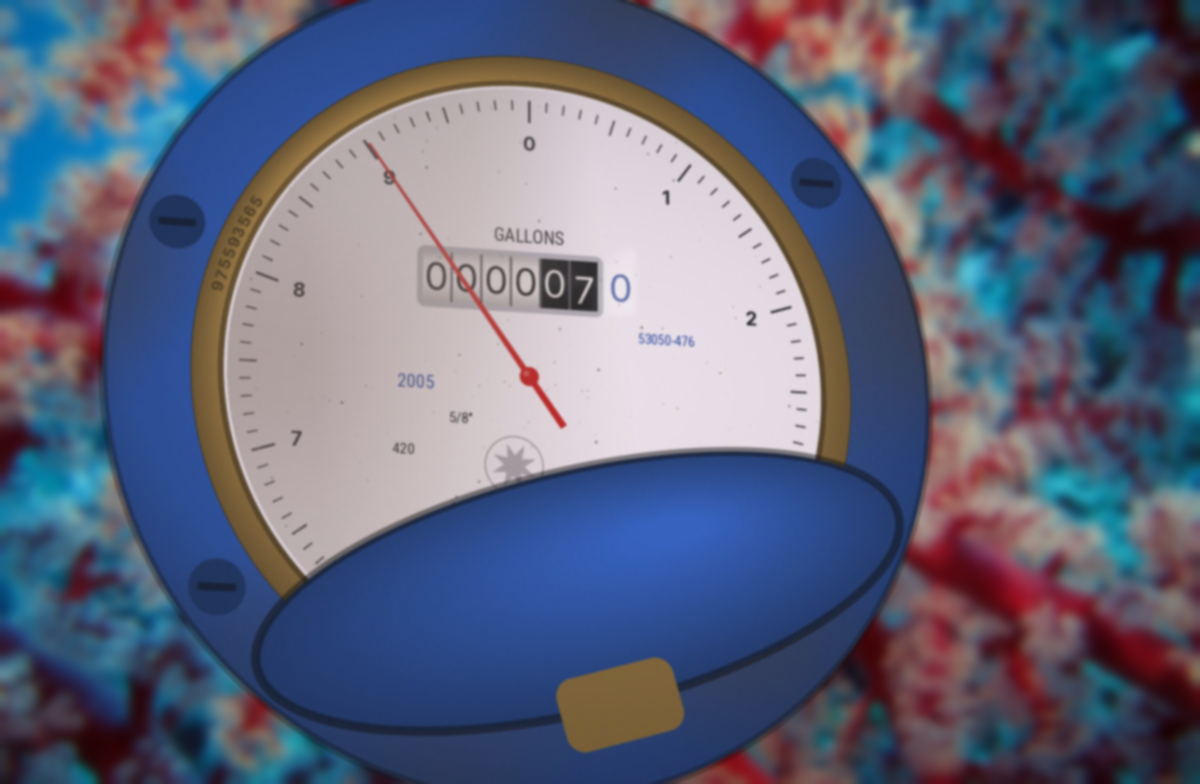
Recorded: 69.0 gal
